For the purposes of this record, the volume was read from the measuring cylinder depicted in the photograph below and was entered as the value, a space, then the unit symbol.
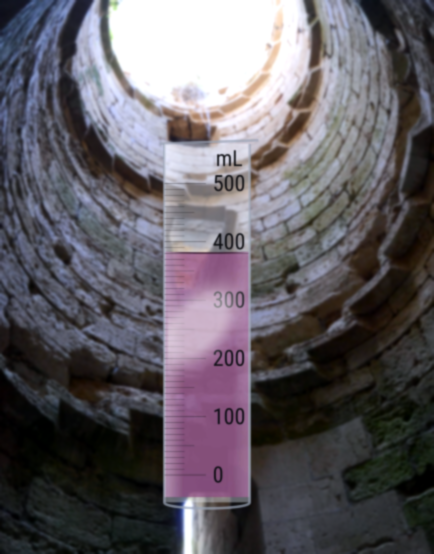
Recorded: 380 mL
